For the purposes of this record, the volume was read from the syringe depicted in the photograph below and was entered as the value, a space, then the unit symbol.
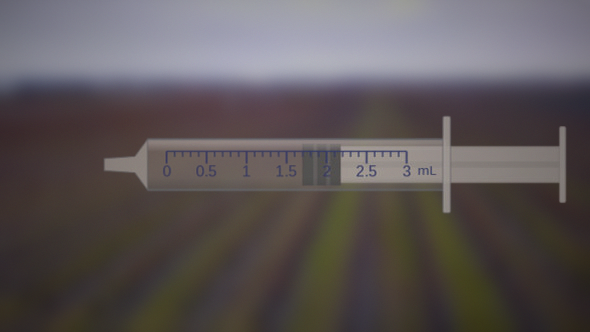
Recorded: 1.7 mL
